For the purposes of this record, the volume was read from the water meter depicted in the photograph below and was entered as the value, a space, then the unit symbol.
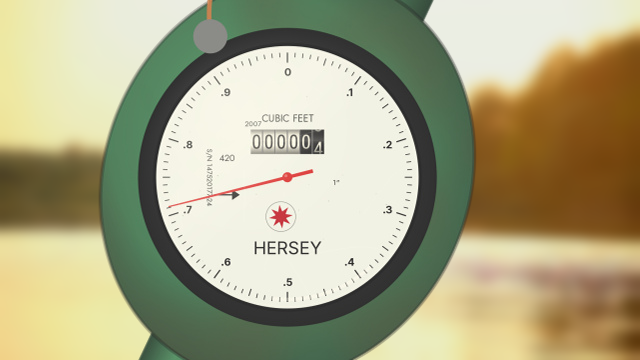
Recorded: 3.71 ft³
